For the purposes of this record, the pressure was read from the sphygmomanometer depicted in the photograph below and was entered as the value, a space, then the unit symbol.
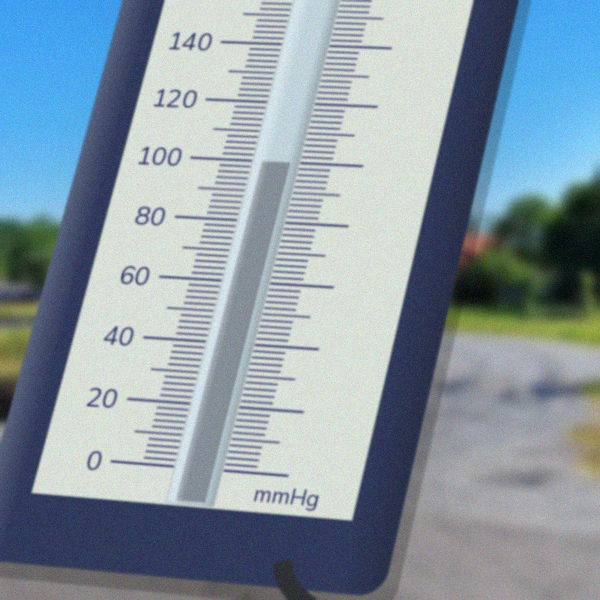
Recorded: 100 mmHg
